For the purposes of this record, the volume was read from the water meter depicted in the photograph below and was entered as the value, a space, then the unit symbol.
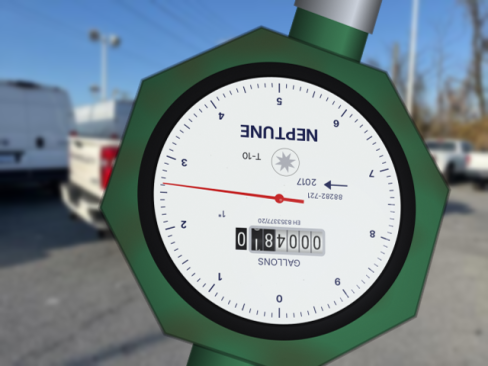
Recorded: 4812.6 gal
